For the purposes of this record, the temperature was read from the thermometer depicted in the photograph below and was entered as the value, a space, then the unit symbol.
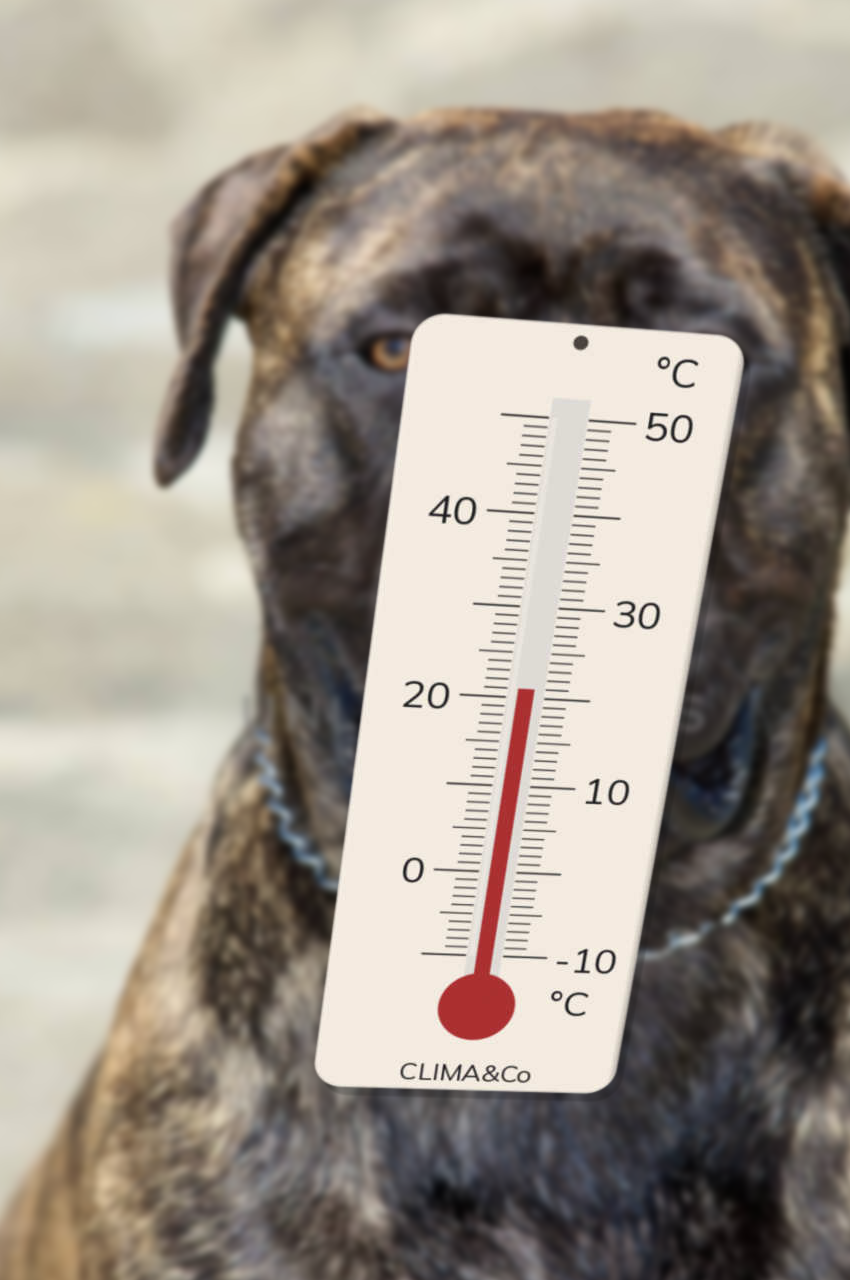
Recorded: 21 °C
